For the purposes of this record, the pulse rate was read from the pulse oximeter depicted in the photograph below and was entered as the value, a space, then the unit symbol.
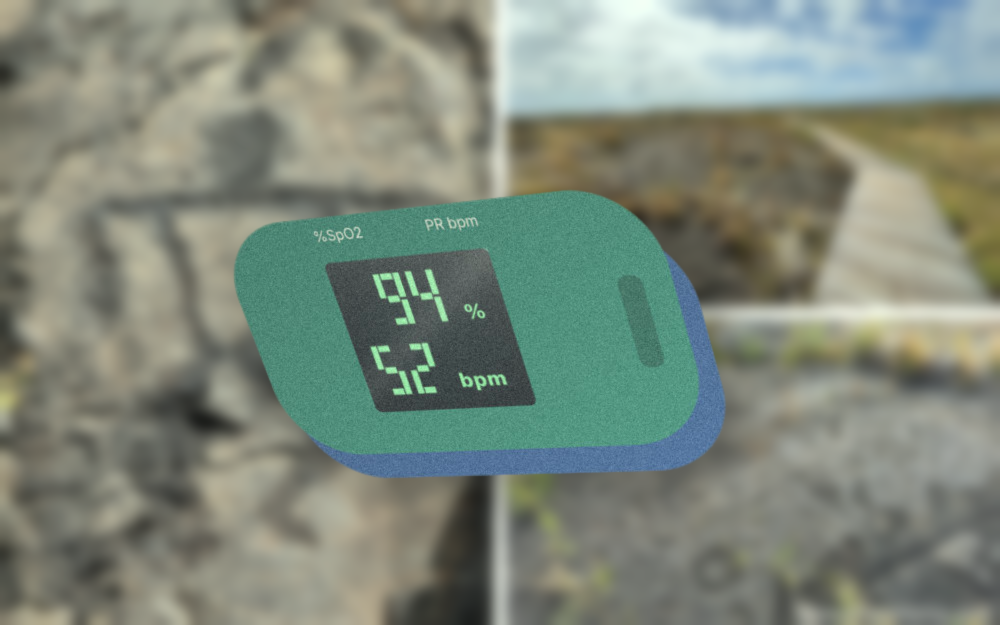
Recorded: 52 bpm
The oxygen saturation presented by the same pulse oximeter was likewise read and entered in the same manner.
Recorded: 94 %
